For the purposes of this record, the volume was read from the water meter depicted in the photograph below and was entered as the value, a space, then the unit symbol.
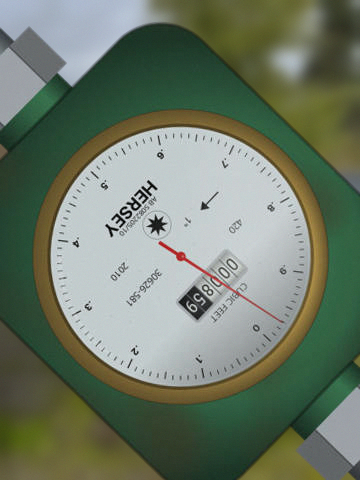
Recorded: 858.97 ft³
